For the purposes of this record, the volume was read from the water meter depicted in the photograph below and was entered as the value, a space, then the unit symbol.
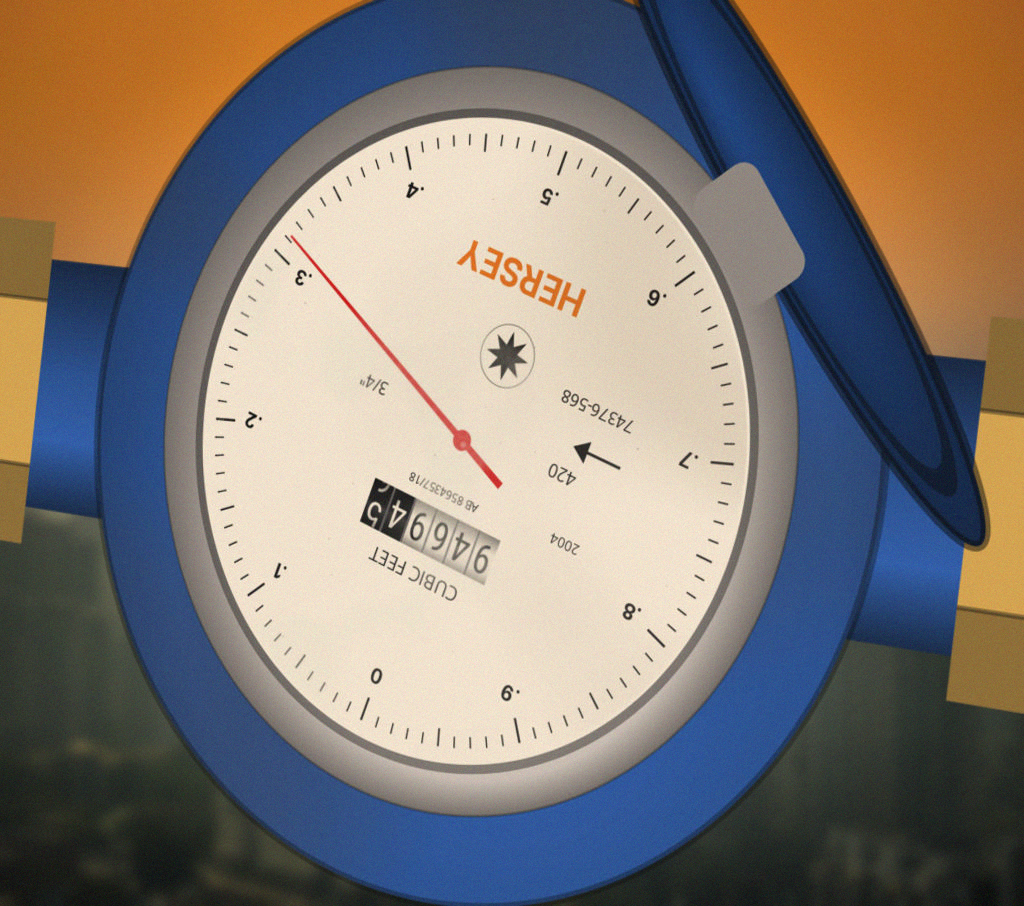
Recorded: 946945.31 ft³
